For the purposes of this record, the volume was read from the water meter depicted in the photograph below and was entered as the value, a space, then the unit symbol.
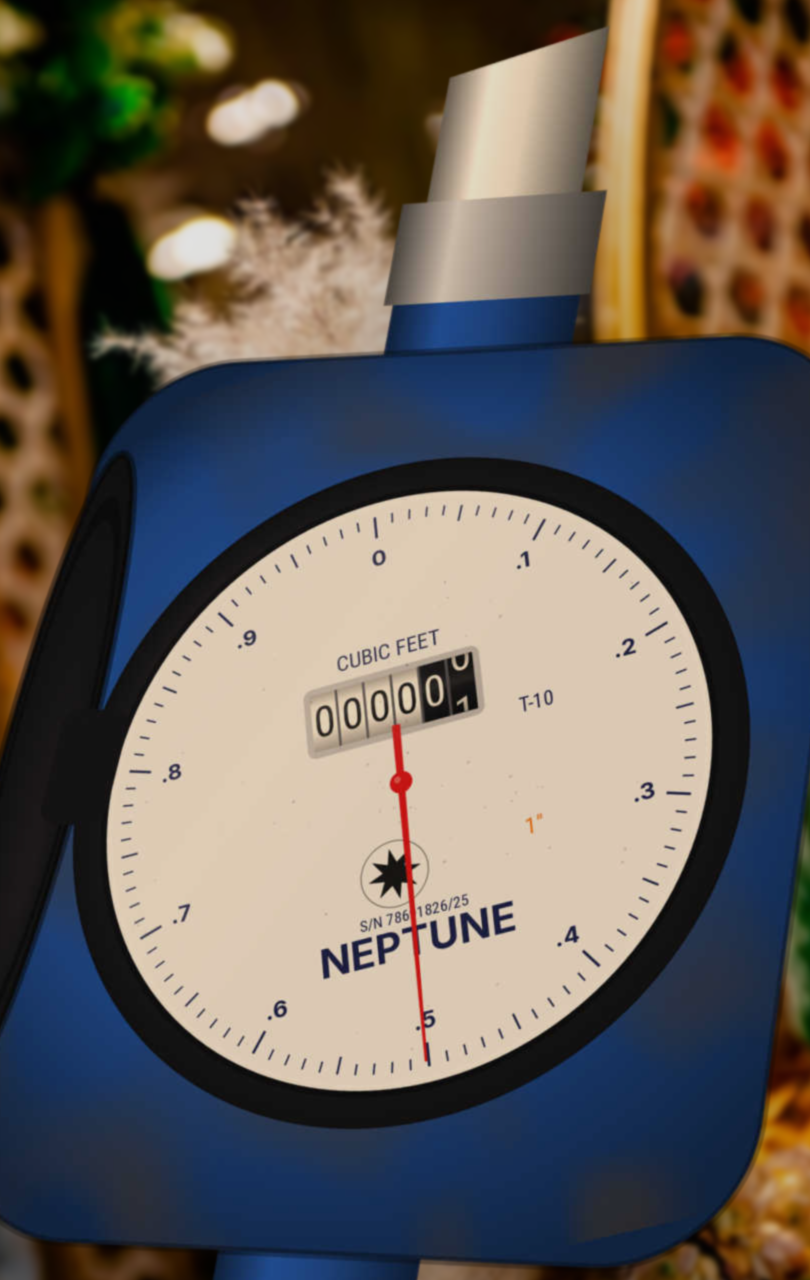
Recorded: 0.50 ft³
